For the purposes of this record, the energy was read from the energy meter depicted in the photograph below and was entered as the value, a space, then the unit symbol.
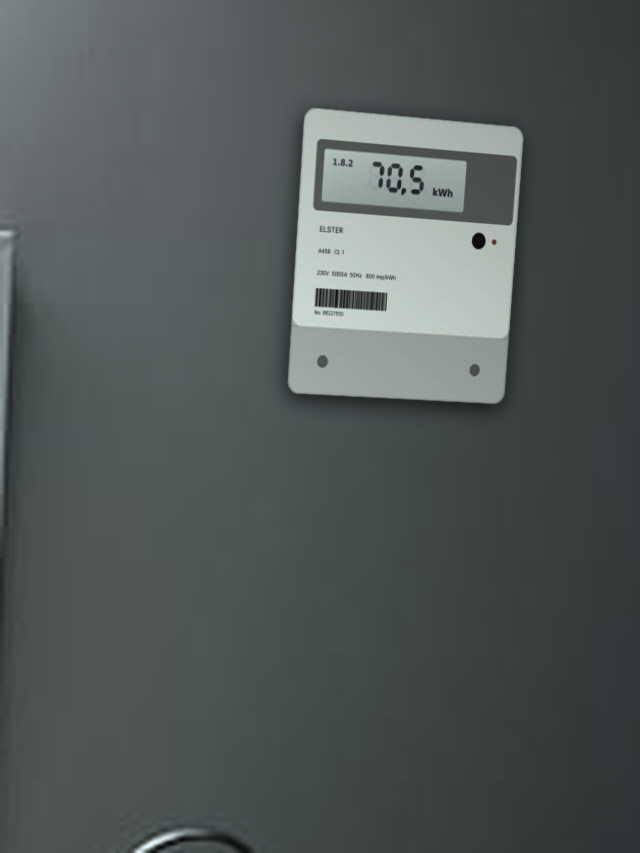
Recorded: 70.5 kWh
